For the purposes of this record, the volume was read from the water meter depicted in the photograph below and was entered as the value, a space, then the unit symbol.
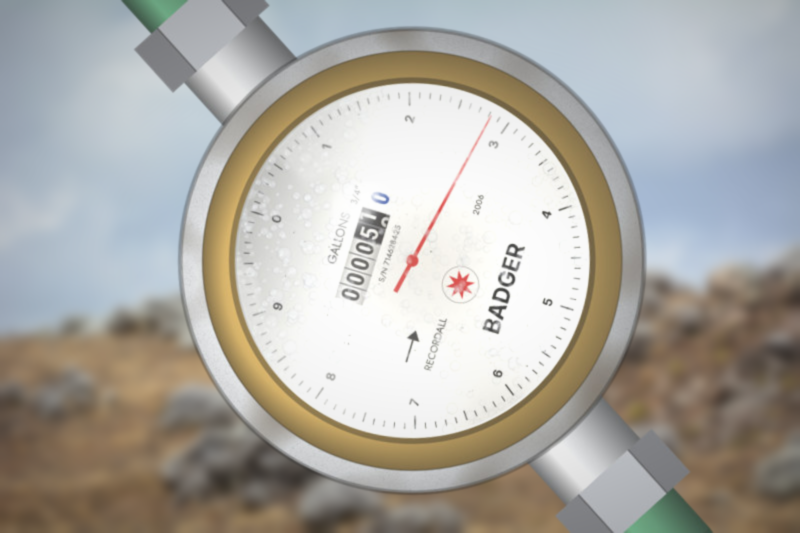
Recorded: 512.8 gal
